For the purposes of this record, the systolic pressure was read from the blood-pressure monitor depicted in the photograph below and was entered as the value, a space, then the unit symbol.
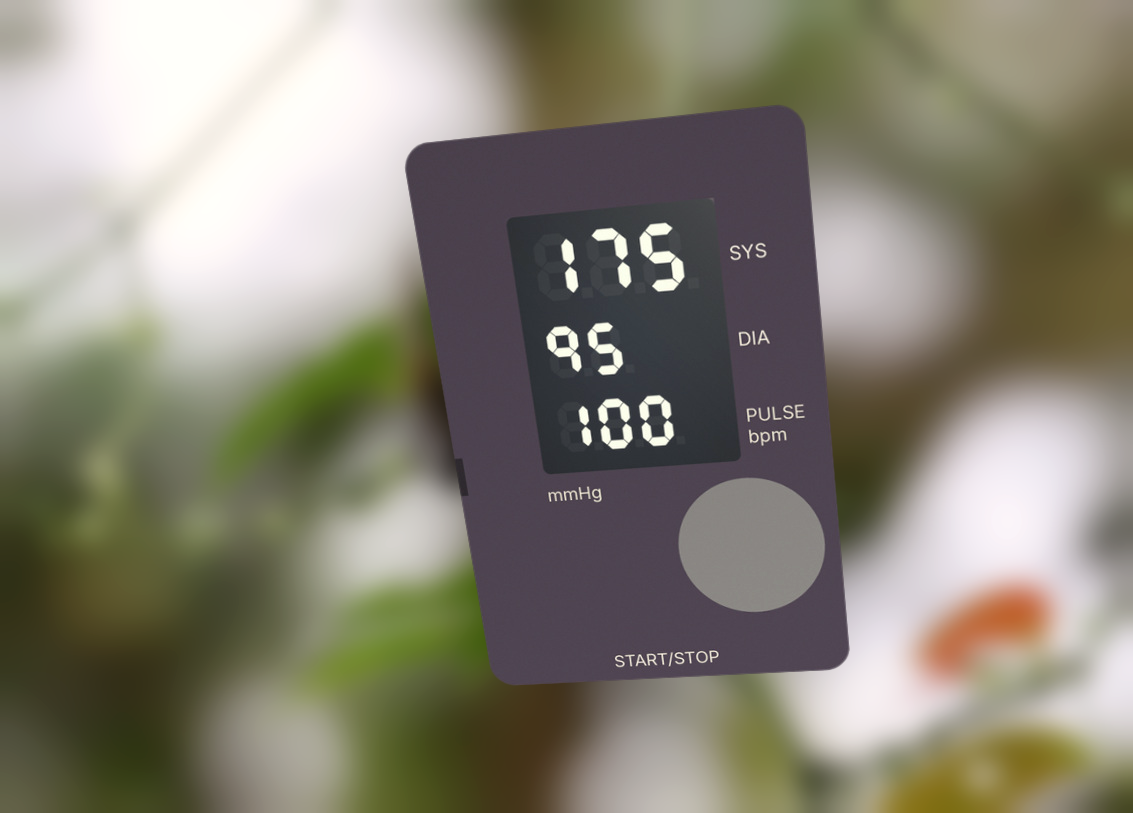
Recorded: 175 mmHg
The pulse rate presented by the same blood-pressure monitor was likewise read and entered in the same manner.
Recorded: 100 bpm
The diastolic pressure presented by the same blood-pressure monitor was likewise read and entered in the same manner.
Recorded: 95 mmHg
